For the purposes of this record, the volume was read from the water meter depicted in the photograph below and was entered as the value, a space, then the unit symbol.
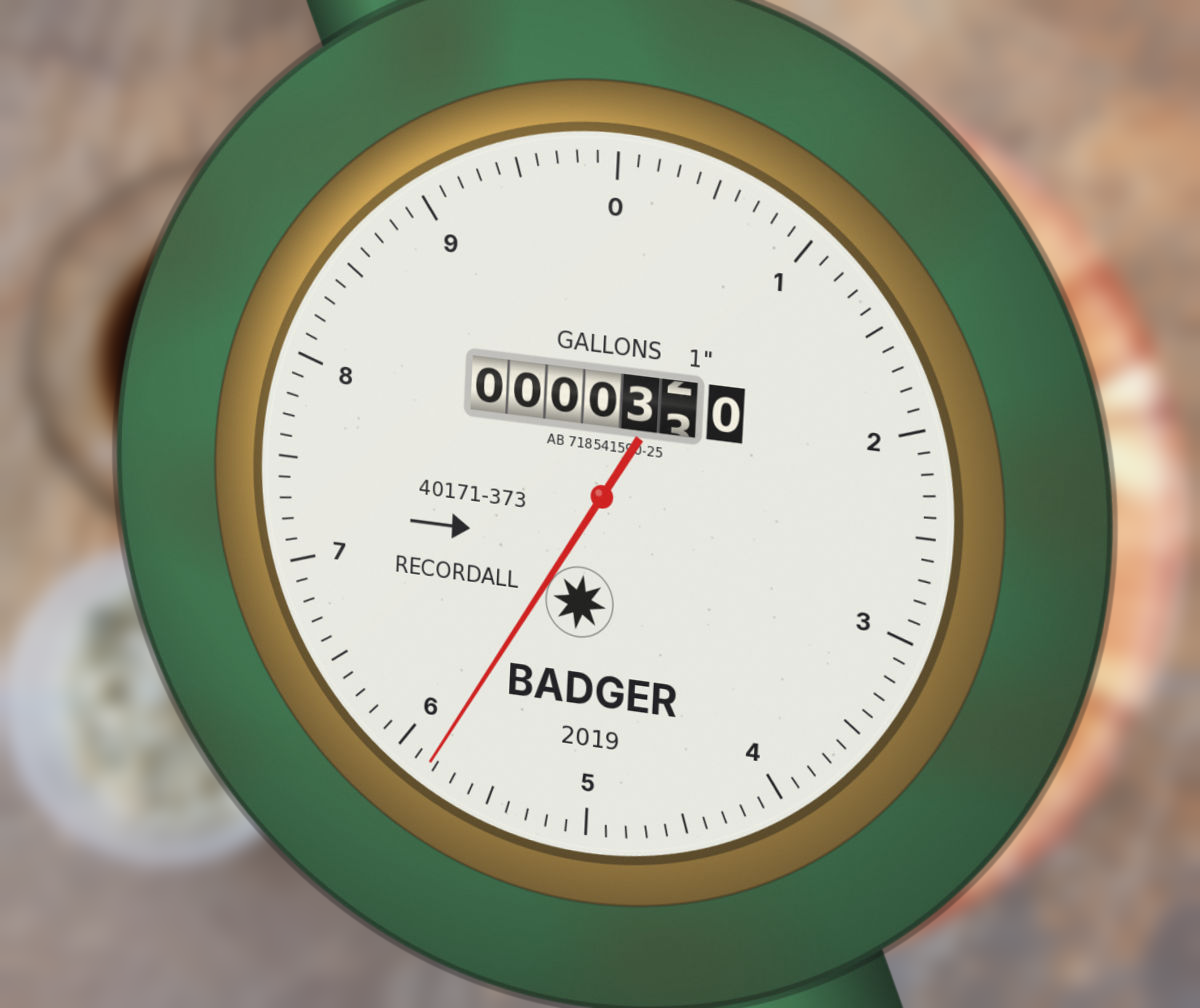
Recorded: 325.8 gal
